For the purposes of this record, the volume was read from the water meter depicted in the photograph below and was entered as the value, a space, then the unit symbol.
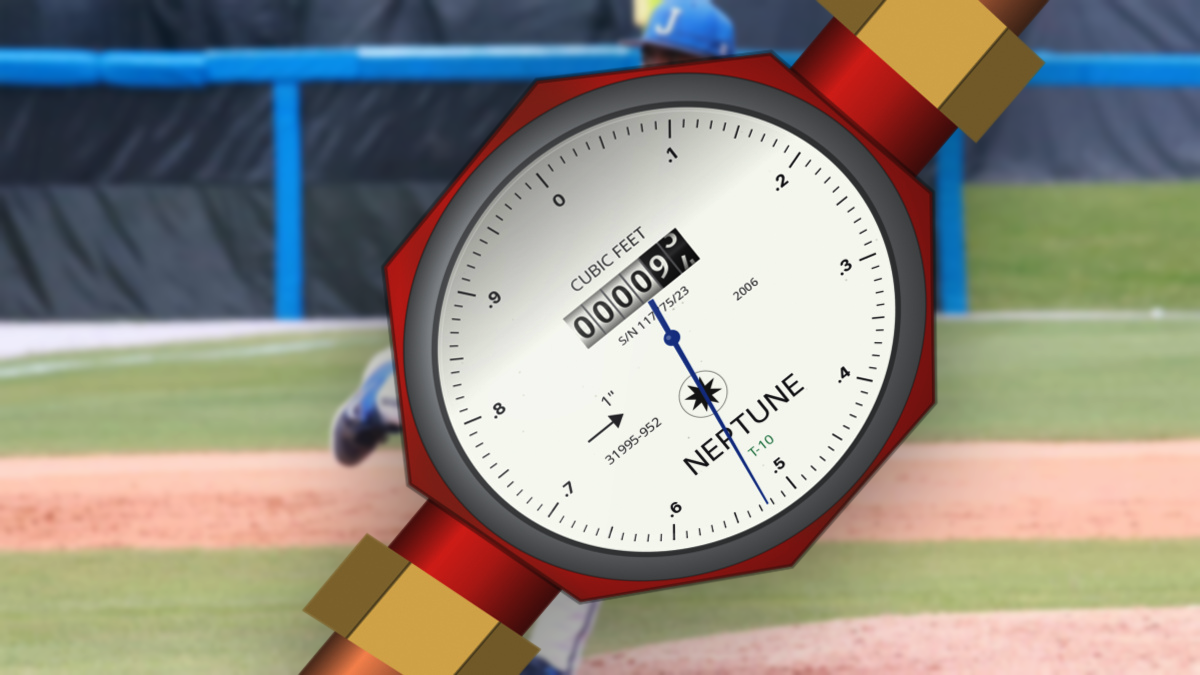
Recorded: 93.52 ft³
